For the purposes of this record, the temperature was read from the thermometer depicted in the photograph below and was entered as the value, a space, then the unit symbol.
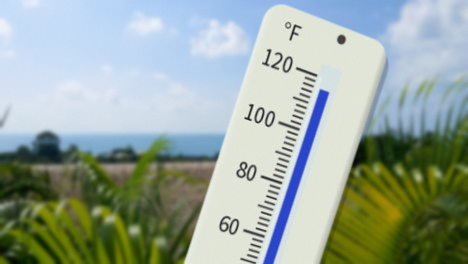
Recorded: 116 °F
